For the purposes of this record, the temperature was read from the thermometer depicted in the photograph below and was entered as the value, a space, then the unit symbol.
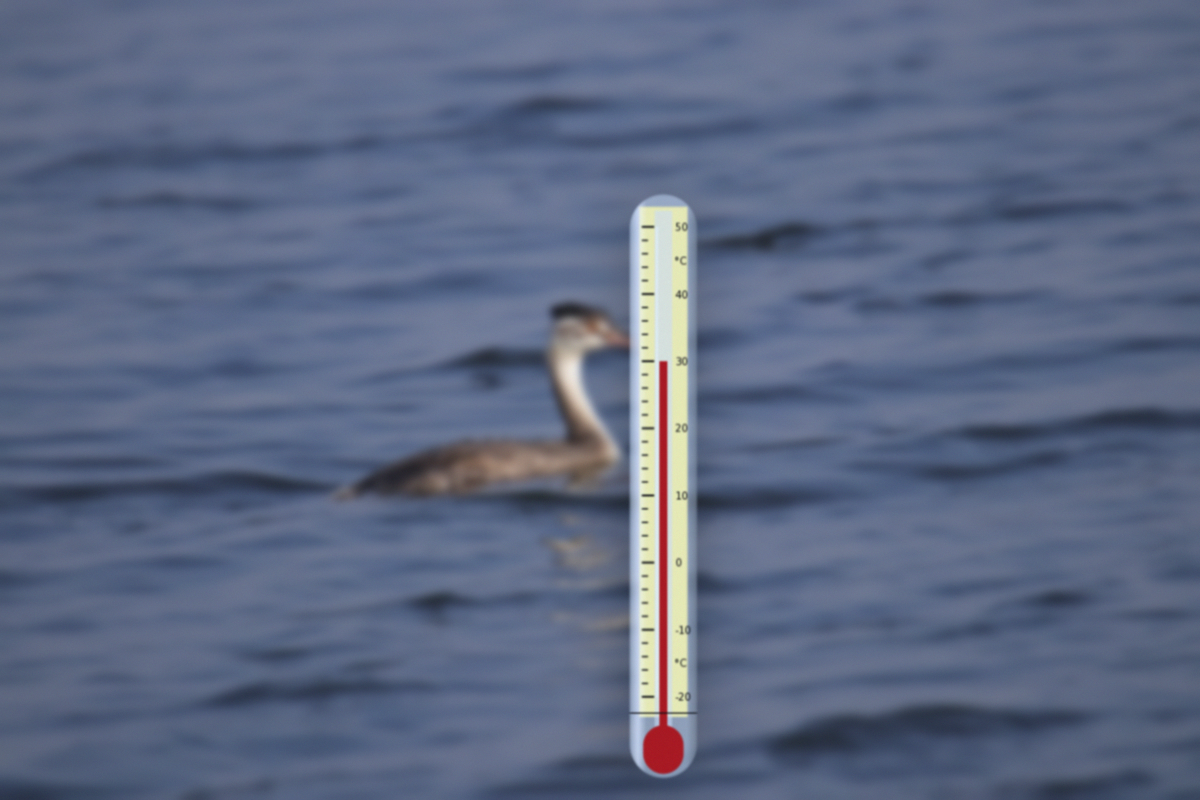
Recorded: 30 °C
